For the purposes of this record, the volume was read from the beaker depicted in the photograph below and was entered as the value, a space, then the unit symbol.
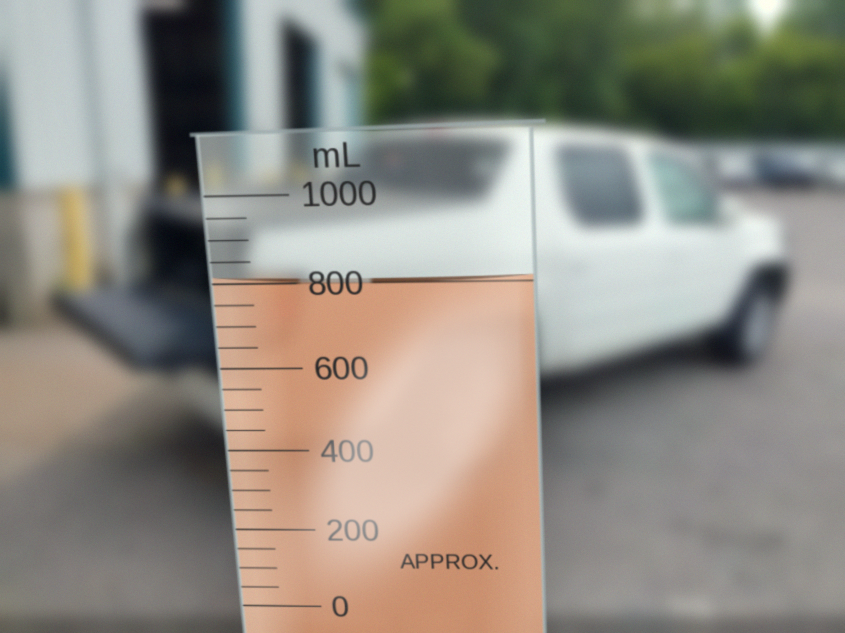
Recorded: 800 mL
